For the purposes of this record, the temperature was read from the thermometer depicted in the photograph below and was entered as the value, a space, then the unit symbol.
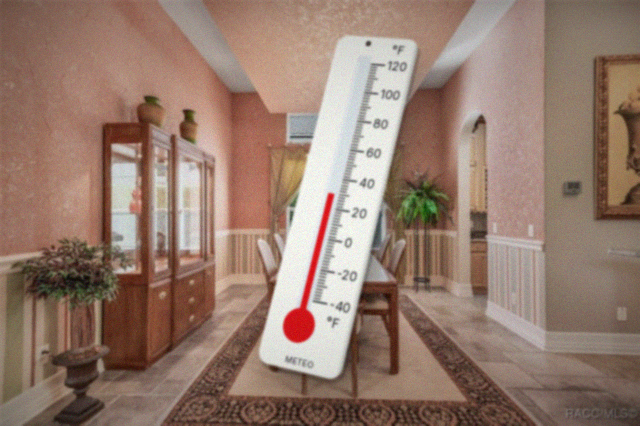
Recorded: 30 °F
